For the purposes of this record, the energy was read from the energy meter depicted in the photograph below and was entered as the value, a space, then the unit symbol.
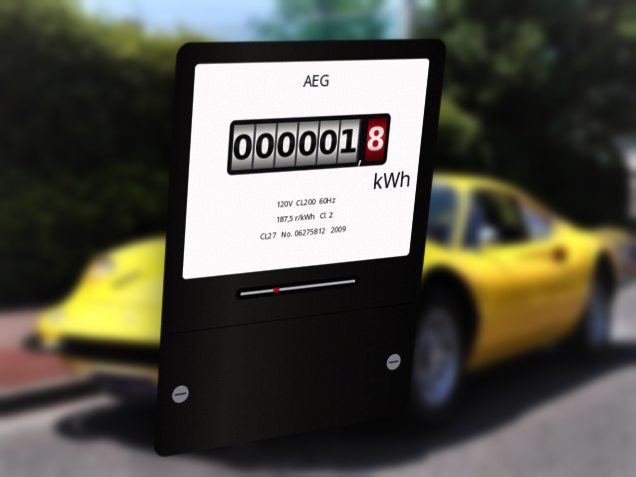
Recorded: 1.8 kWh
